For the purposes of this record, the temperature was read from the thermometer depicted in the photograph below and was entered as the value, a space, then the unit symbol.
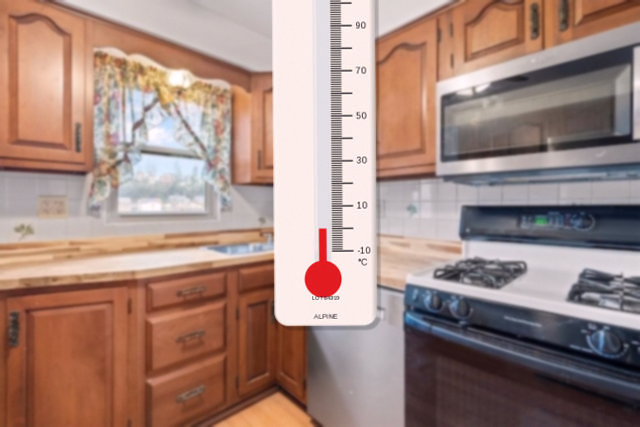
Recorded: 0 °C
